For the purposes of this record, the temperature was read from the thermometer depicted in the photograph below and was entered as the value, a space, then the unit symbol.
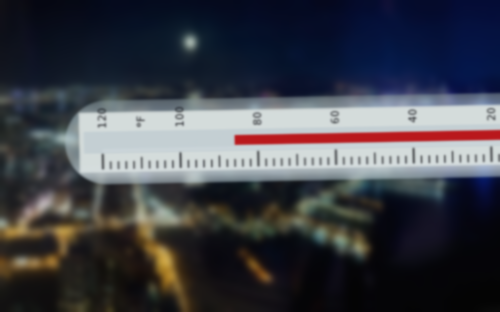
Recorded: 86 °F
